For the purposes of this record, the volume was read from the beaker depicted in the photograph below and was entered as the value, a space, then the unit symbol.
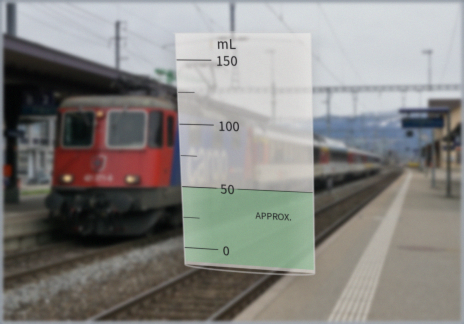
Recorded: 50 mL
